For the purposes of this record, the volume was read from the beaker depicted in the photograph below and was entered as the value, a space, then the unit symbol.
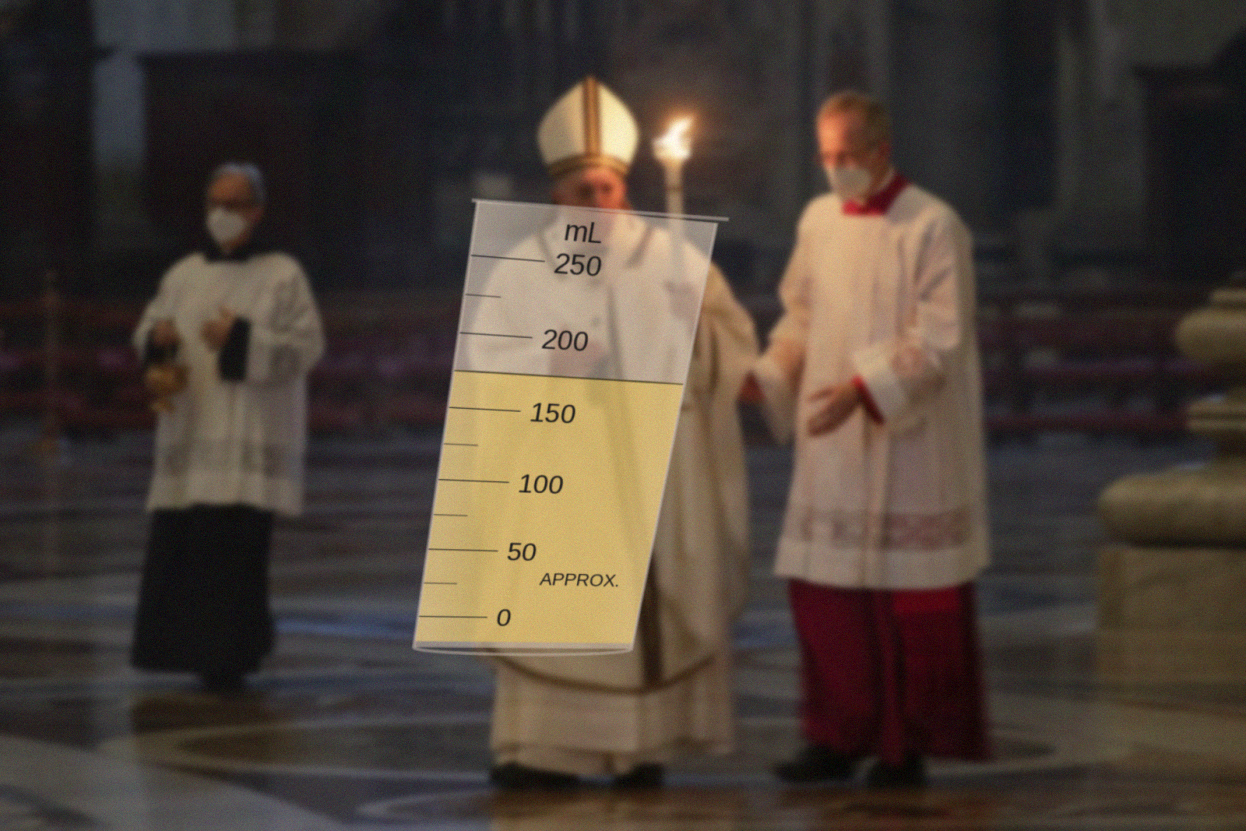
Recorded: 175 mL
